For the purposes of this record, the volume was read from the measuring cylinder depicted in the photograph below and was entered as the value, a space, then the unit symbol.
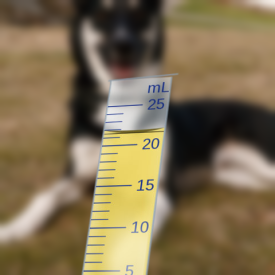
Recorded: 21.5 mL
